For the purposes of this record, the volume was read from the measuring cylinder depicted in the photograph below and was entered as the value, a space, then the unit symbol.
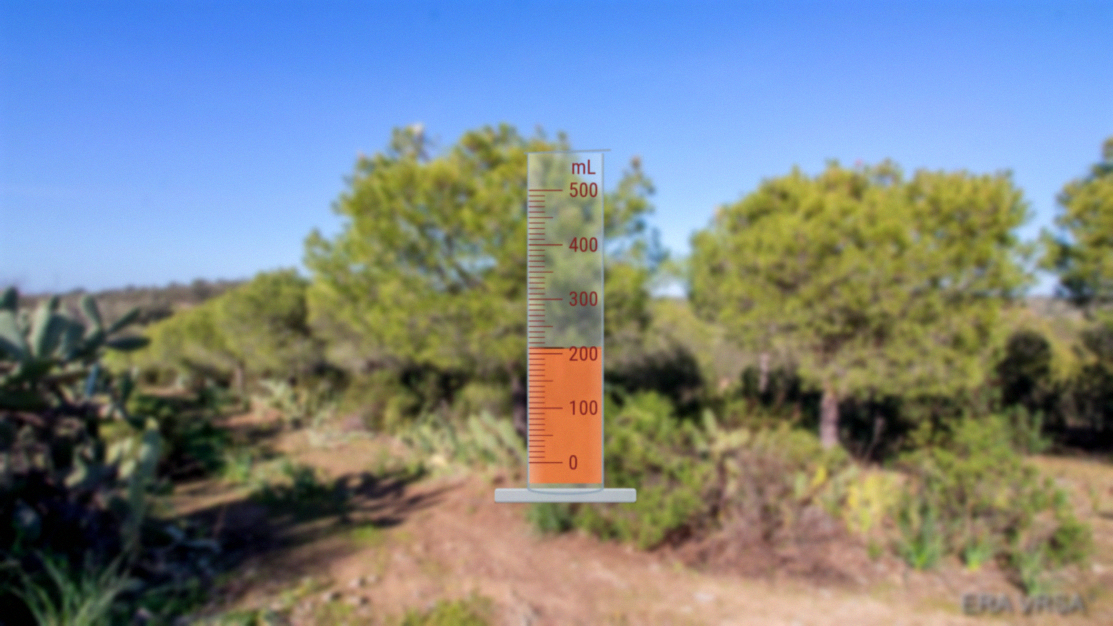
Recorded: 210 mL
